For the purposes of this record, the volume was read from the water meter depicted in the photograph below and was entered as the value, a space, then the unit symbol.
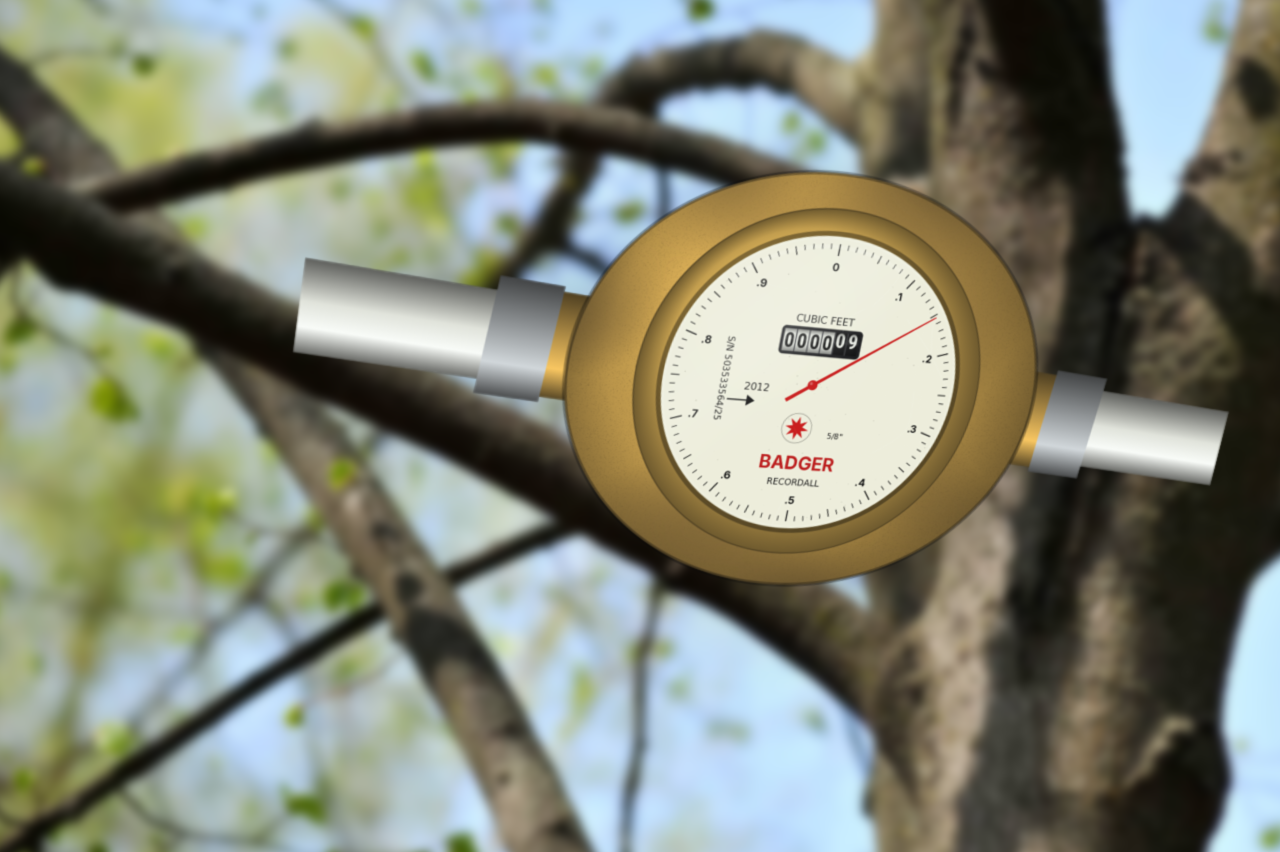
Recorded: 9.15 ft³
